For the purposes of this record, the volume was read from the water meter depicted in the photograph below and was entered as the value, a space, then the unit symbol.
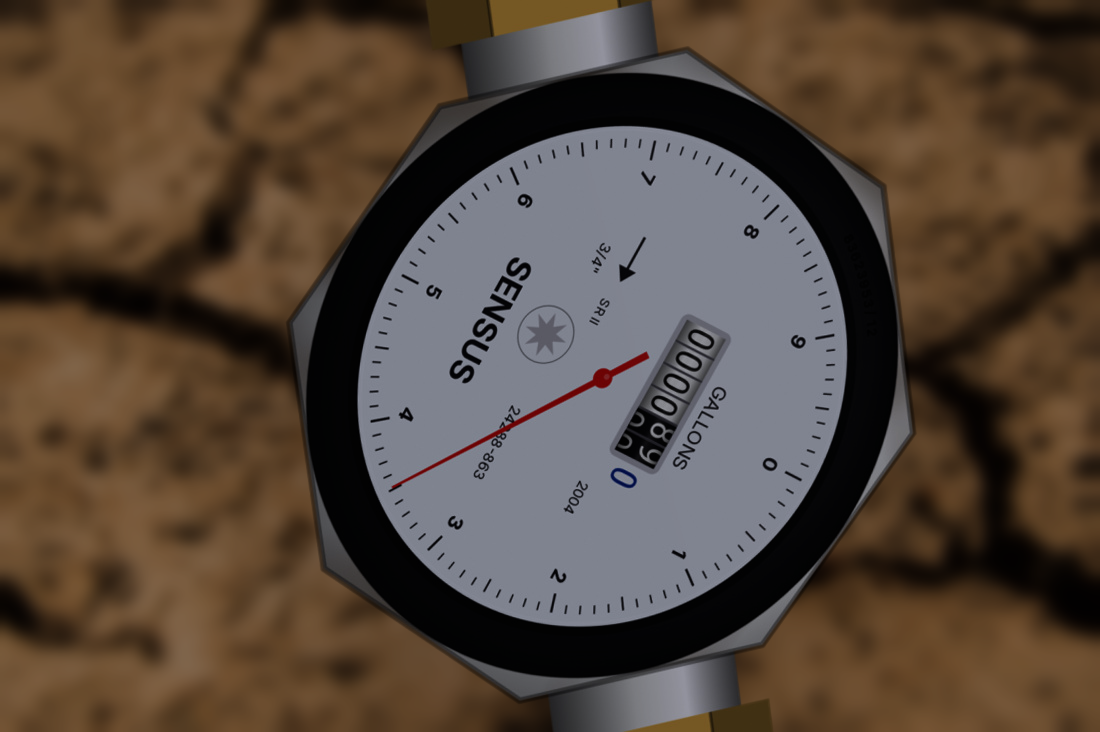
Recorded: 893.5 gal
